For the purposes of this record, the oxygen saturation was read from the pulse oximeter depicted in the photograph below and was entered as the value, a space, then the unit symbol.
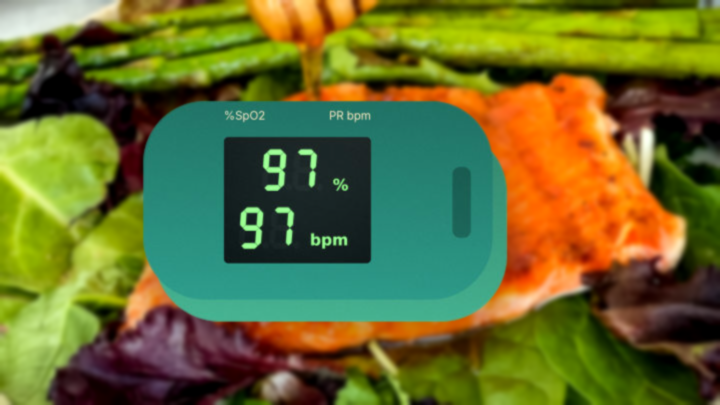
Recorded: 97 %
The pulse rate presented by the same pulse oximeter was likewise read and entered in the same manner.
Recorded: 97 bpm
